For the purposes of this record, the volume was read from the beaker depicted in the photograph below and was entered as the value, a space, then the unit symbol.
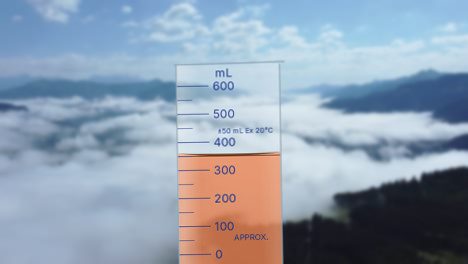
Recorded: 350 mL
